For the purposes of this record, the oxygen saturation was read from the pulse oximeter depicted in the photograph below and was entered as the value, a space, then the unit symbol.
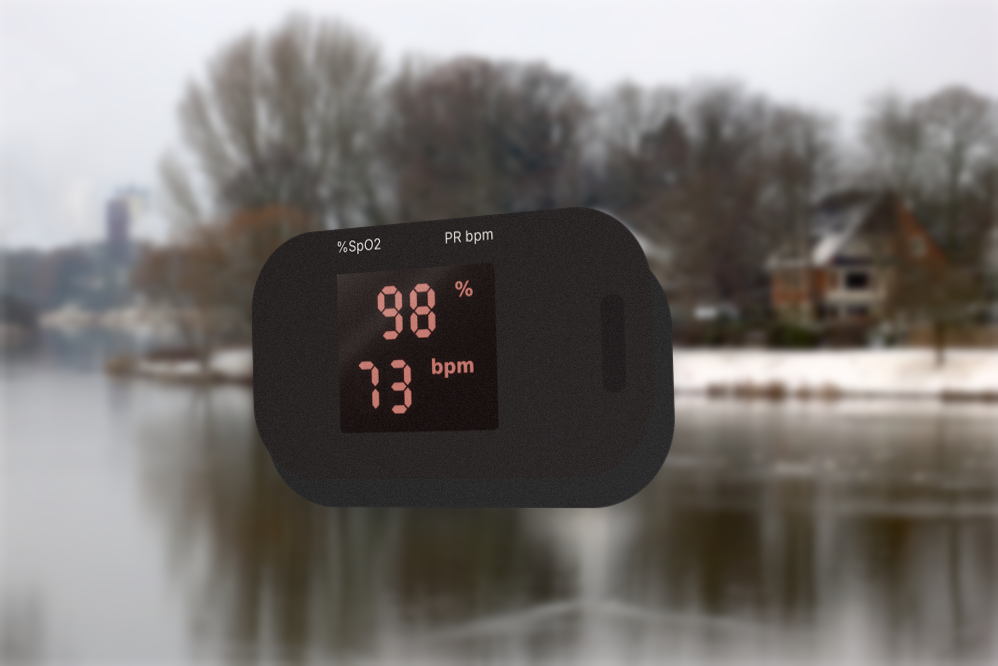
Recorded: 98 %
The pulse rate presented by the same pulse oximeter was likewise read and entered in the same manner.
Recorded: 73 bpm
